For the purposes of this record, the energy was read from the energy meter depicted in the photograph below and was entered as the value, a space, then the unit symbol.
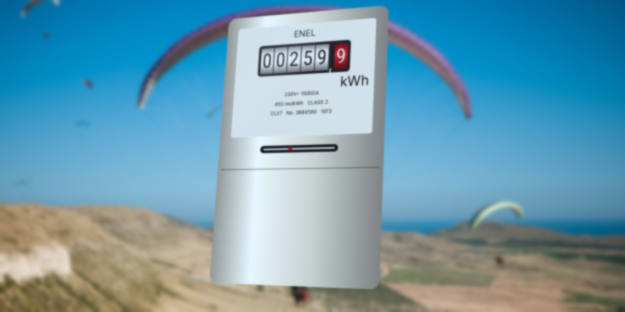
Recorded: 259.9 kWh
